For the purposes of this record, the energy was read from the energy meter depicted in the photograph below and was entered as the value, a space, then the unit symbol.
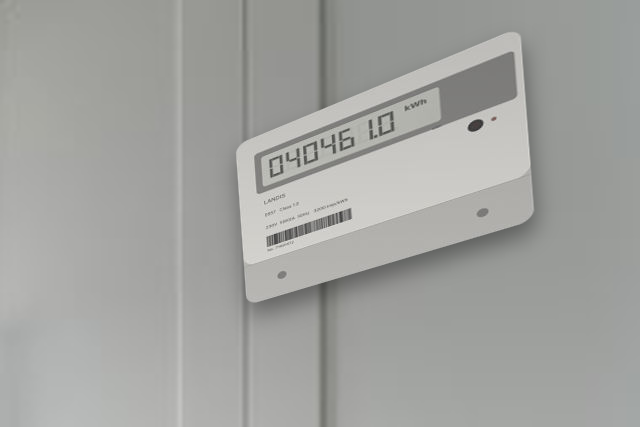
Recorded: 40461.0 kWh
